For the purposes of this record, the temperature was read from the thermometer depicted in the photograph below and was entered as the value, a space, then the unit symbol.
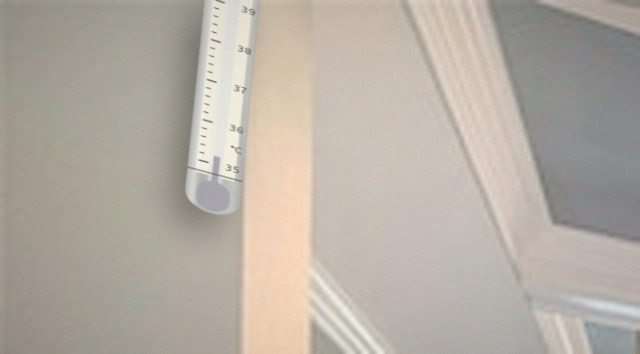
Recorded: 35.2 °C
